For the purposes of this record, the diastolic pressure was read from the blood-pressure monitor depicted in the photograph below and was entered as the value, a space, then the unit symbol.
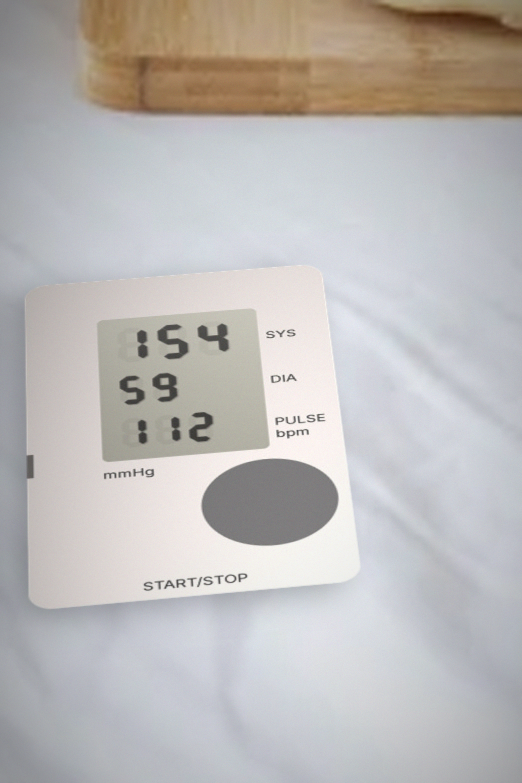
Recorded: 59 mmHg
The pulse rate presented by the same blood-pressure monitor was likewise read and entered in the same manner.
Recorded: 112 bpm
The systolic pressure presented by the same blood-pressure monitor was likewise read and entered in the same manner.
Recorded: 154 mmHg
